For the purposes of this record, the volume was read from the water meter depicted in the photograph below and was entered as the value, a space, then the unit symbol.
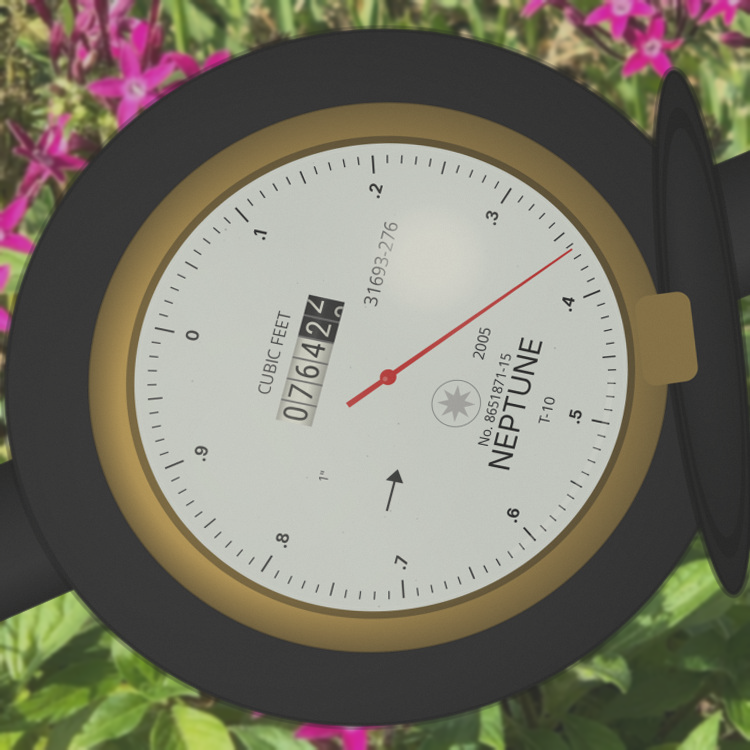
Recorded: 76422.36 ft³
